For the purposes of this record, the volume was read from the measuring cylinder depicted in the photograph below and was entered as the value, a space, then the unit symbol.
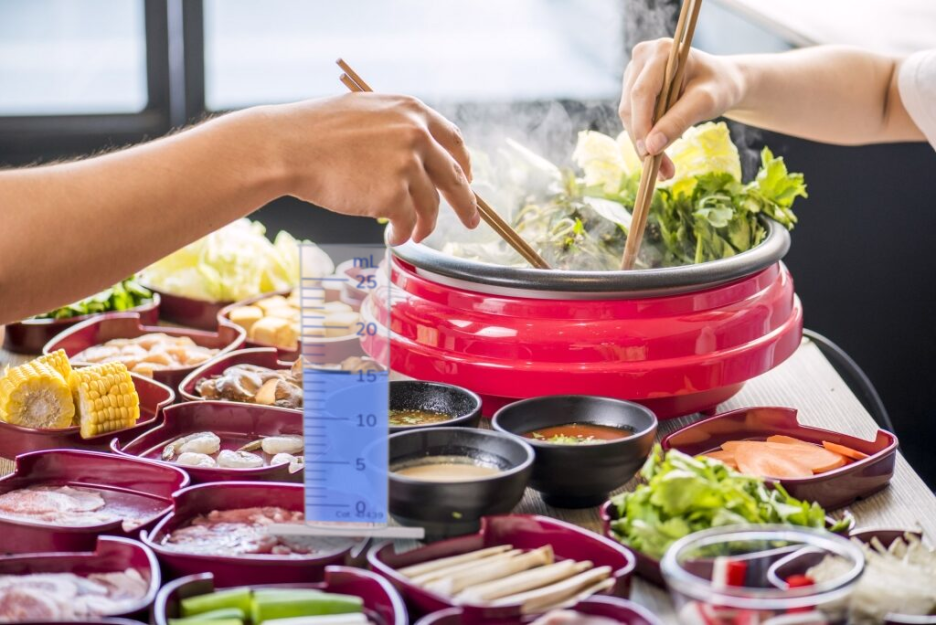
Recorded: 15 mL
